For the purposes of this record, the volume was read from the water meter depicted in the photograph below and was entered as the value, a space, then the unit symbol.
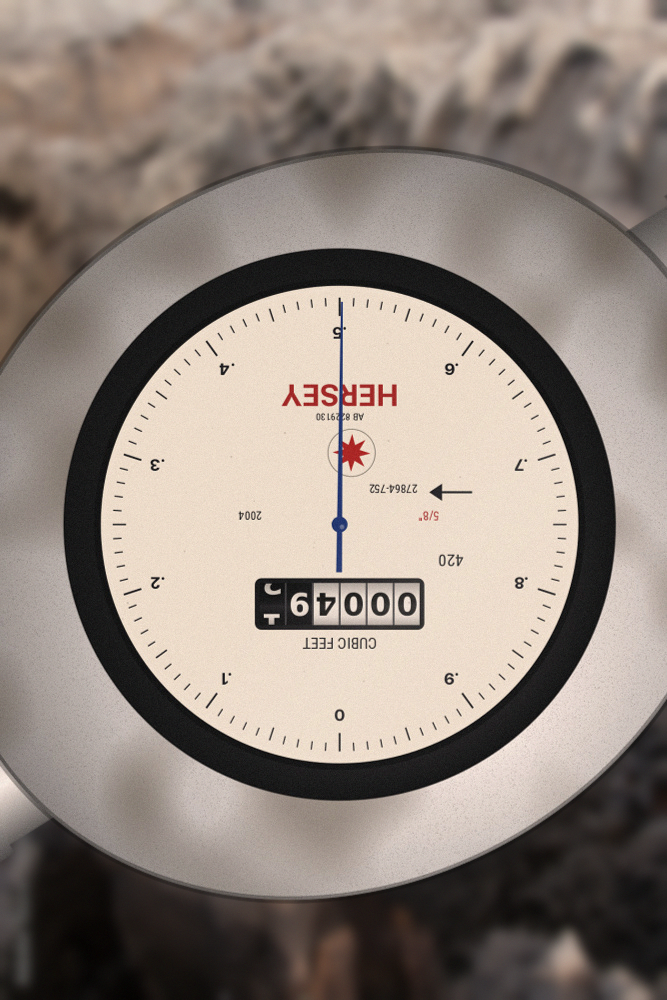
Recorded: 491.50 ft³
